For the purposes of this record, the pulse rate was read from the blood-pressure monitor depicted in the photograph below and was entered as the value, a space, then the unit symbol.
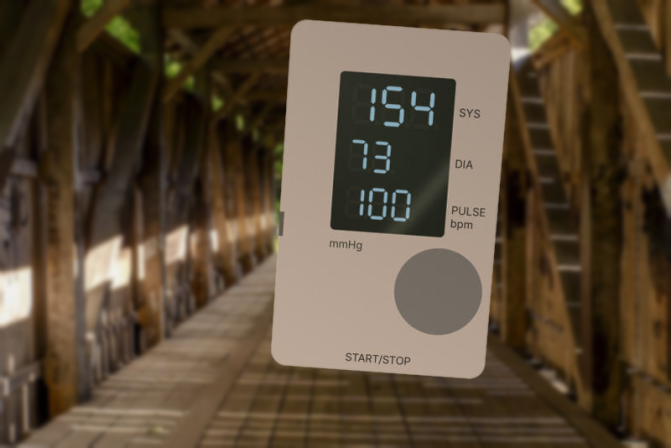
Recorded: 100 bpm
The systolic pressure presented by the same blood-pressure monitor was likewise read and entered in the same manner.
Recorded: 154 mmHg
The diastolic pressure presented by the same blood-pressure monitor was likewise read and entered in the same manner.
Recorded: 73 mmHg
